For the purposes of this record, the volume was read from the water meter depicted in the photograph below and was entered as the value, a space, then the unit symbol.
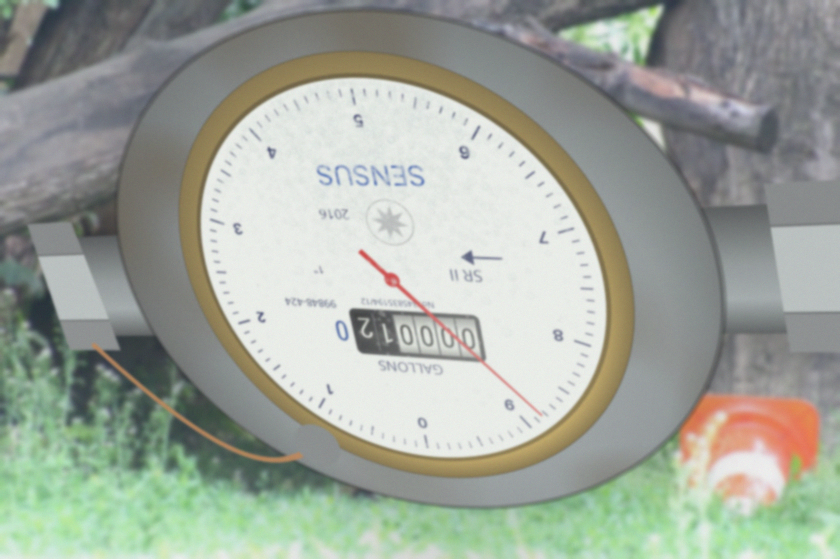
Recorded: 118.8 gal
